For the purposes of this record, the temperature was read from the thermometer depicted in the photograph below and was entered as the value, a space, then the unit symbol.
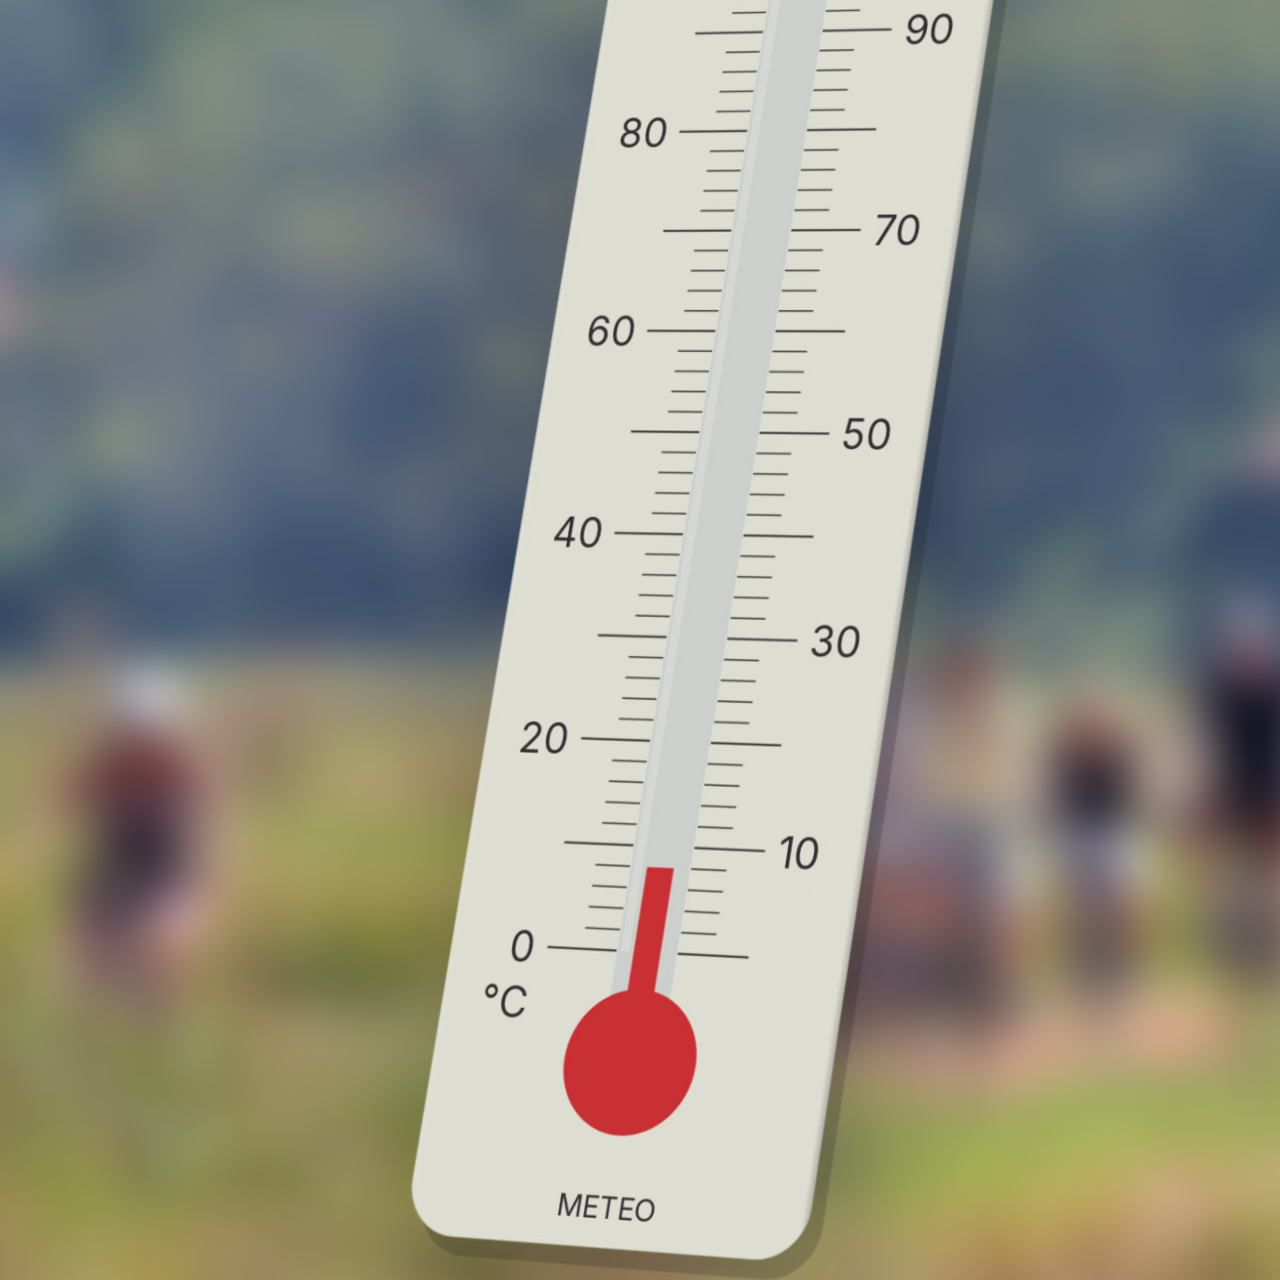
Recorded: 8 °C
